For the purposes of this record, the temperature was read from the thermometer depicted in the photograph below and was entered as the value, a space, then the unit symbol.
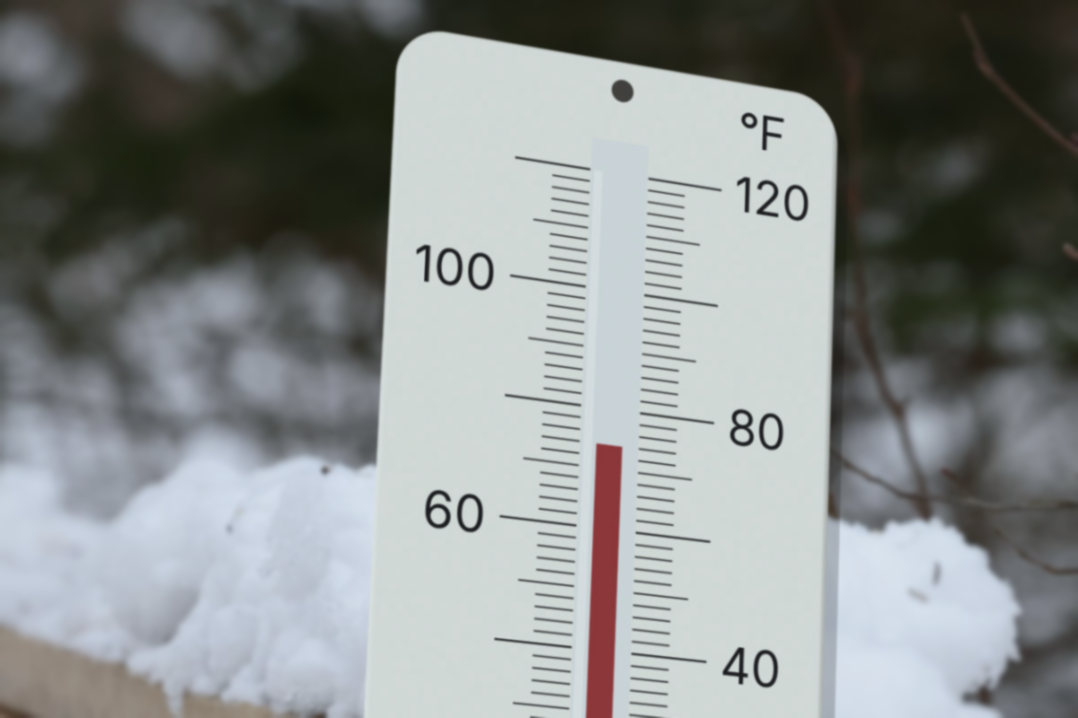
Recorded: 74 °F
